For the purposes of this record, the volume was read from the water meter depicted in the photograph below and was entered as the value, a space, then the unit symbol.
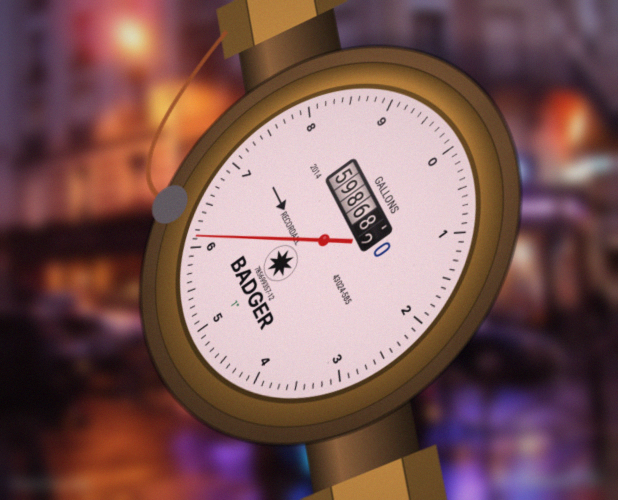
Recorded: 5986816.1 gal
